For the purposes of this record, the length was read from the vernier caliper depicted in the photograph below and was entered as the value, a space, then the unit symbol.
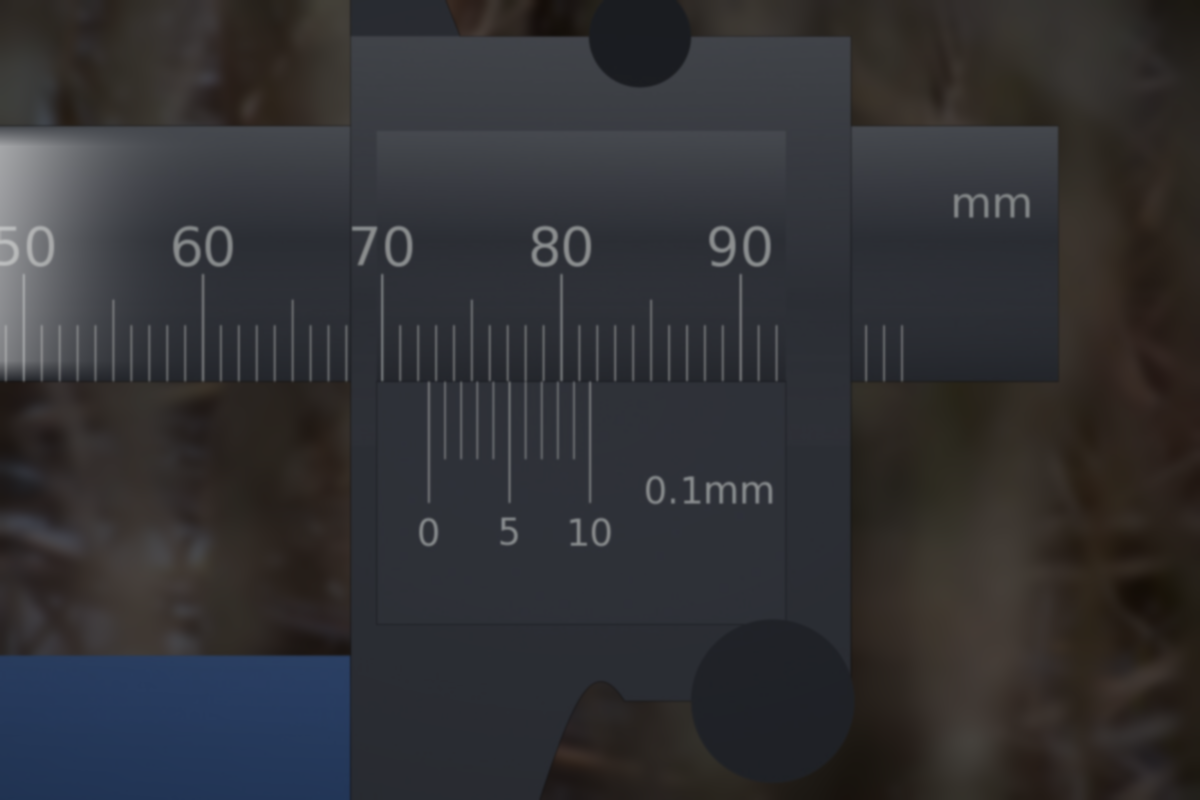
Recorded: 72.6 mm
